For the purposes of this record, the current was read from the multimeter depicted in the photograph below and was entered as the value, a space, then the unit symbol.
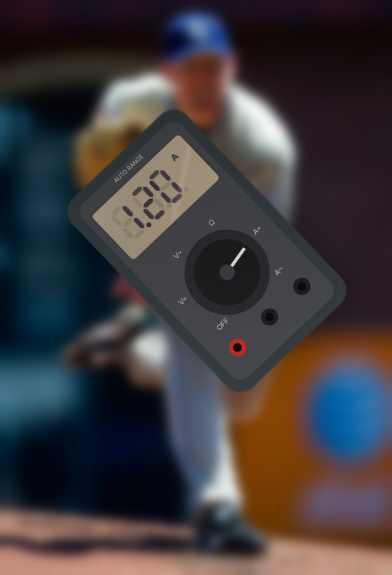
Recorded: 1.20 A
